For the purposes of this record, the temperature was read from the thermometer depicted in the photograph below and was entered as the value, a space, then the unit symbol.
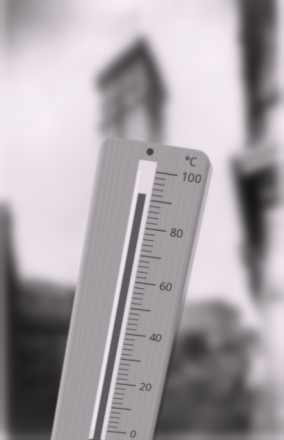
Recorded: 92 °C
